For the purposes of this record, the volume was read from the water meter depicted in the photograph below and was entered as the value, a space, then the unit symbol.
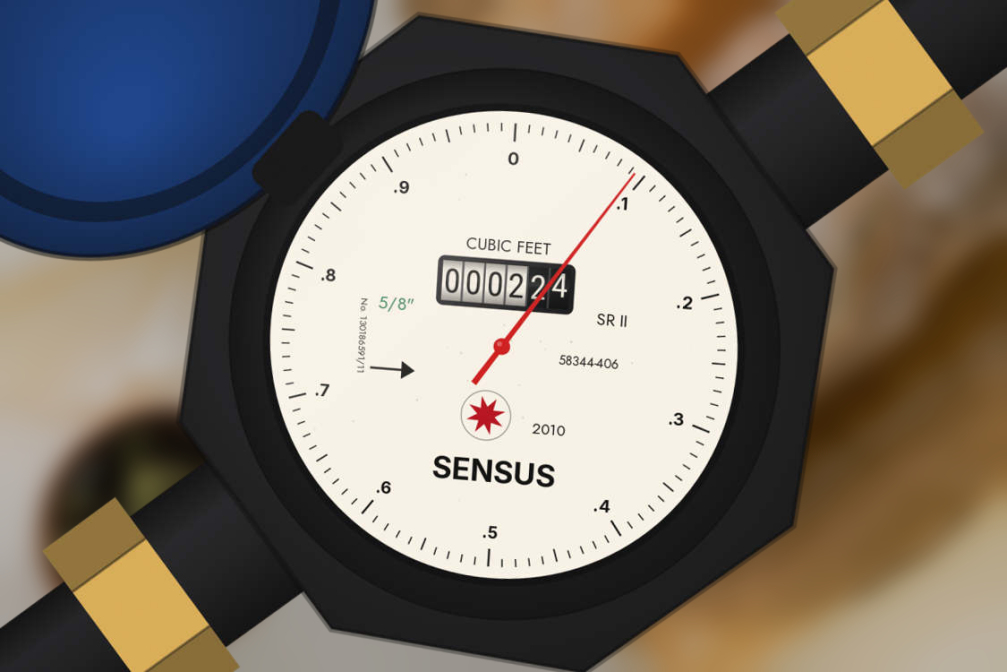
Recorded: 224.09 ft³
